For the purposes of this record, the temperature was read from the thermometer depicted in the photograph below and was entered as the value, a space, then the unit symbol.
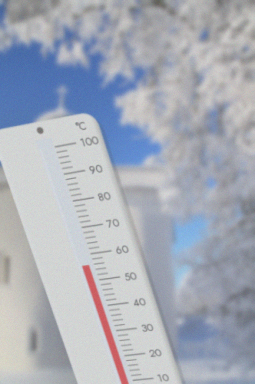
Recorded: 56 °C
